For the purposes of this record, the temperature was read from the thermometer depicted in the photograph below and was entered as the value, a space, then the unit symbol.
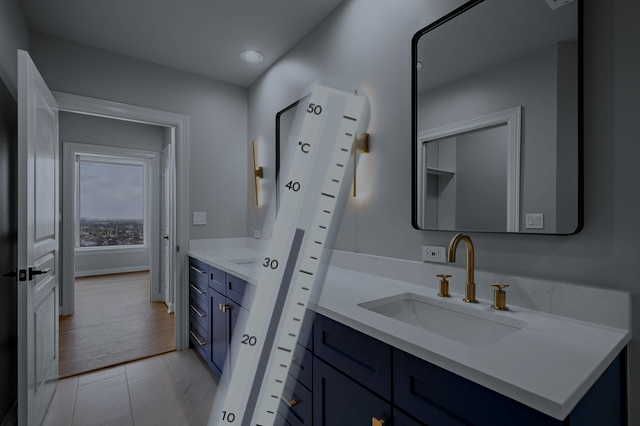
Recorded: 35 °C
